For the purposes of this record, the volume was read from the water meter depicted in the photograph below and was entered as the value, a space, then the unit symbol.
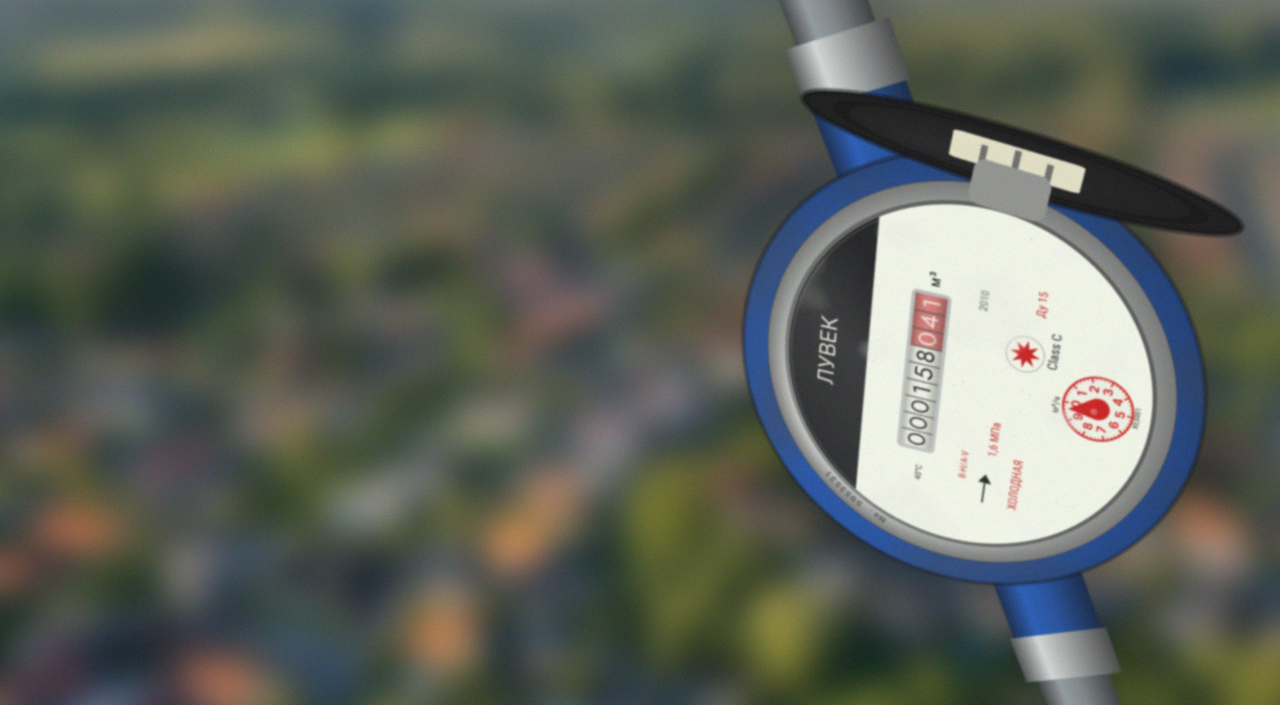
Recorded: 158.0409 m³
